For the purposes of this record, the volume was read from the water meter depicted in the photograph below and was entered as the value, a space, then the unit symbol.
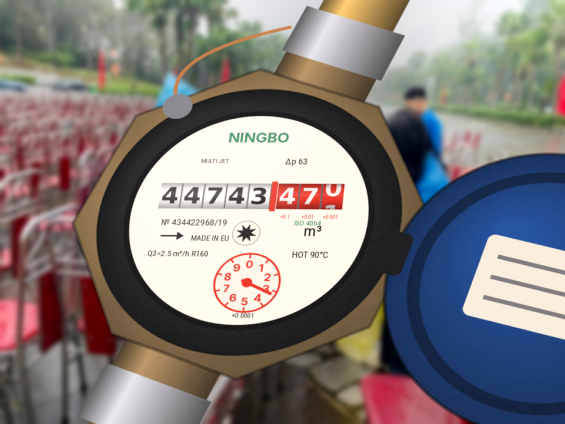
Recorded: 44743.4703 m³
